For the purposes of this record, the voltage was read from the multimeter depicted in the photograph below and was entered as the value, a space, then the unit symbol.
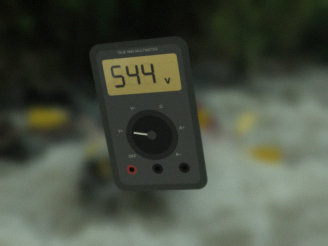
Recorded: 544 V
